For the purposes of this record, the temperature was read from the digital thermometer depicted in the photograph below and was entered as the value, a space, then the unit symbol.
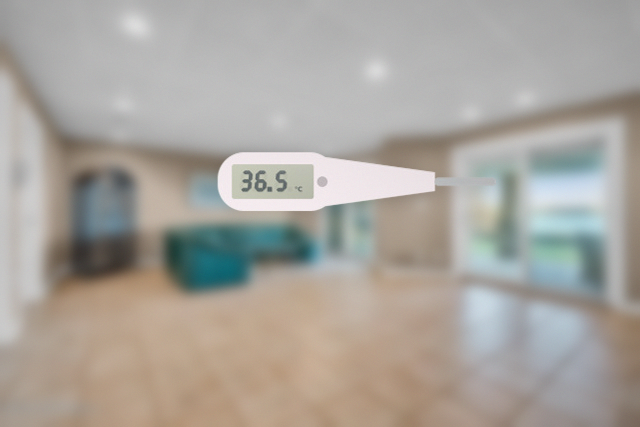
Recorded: 36.5 °C
